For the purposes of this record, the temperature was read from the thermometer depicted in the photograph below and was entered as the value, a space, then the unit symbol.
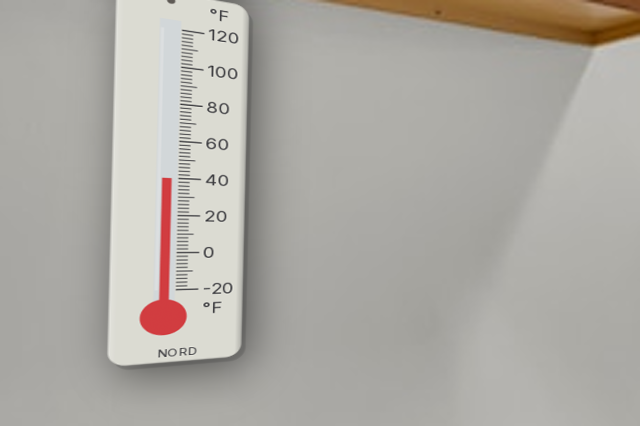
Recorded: 40 °F
